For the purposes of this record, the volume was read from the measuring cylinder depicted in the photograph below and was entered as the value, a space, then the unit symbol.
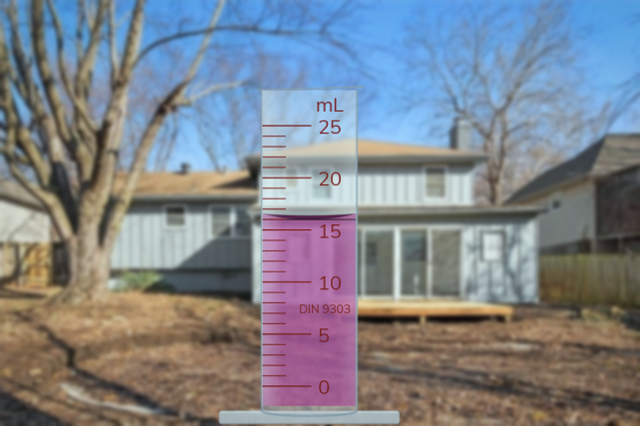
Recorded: 16 mL
